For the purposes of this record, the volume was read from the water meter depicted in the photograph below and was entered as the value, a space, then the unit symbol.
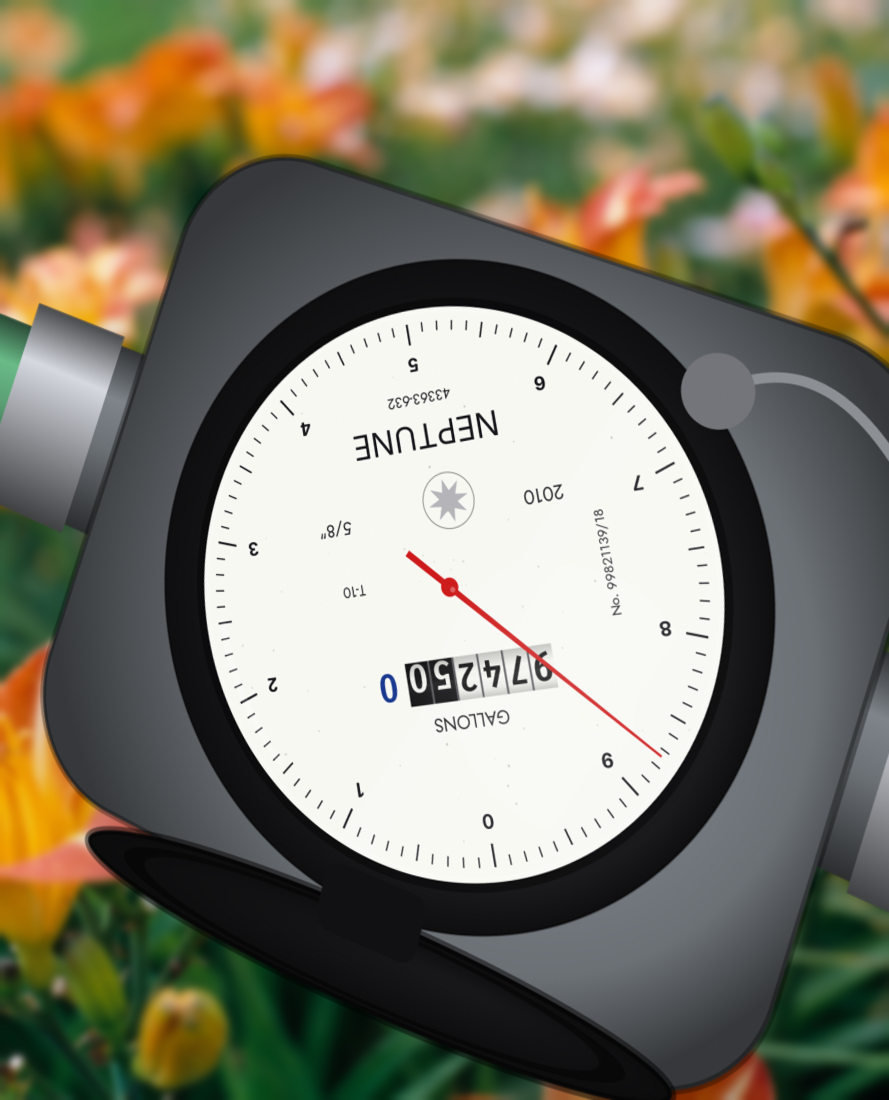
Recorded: 9742498.7 gal
